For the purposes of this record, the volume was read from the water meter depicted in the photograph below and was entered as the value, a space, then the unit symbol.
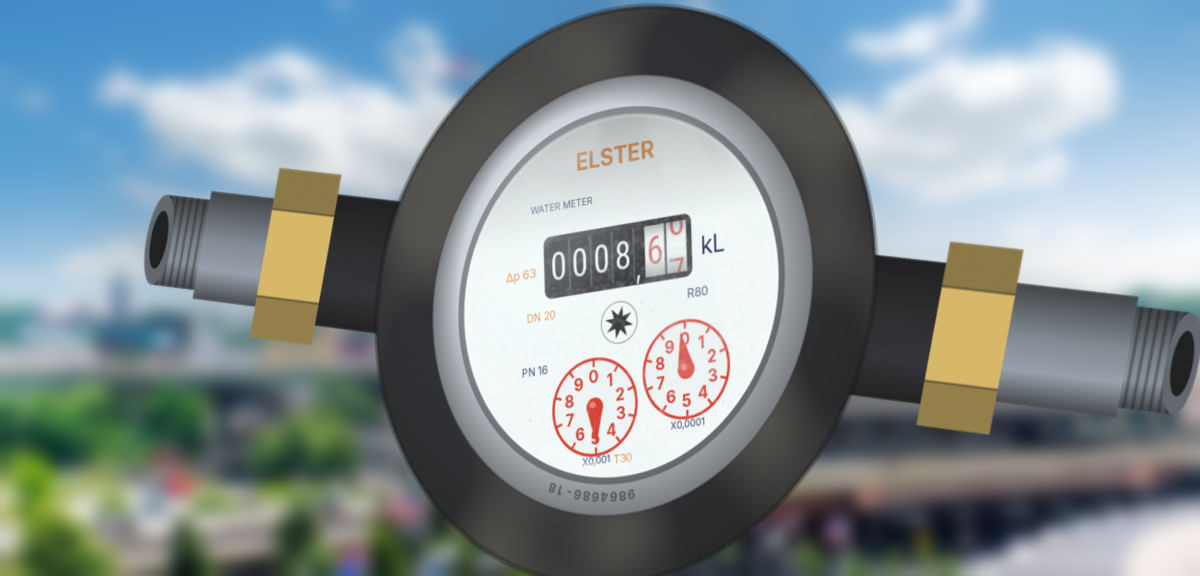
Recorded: 8.6649 kL
